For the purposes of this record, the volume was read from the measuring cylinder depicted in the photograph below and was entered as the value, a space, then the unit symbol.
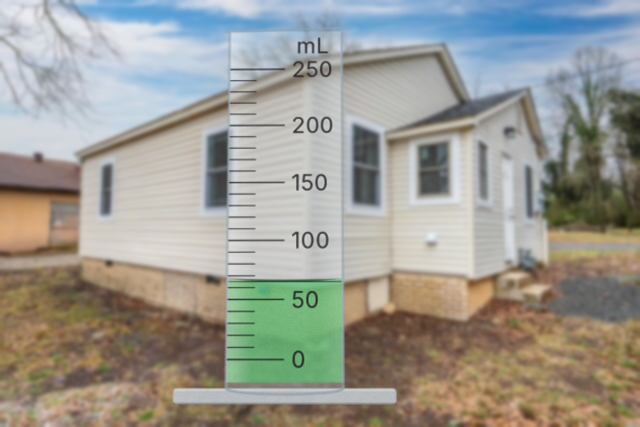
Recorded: 65 mL
